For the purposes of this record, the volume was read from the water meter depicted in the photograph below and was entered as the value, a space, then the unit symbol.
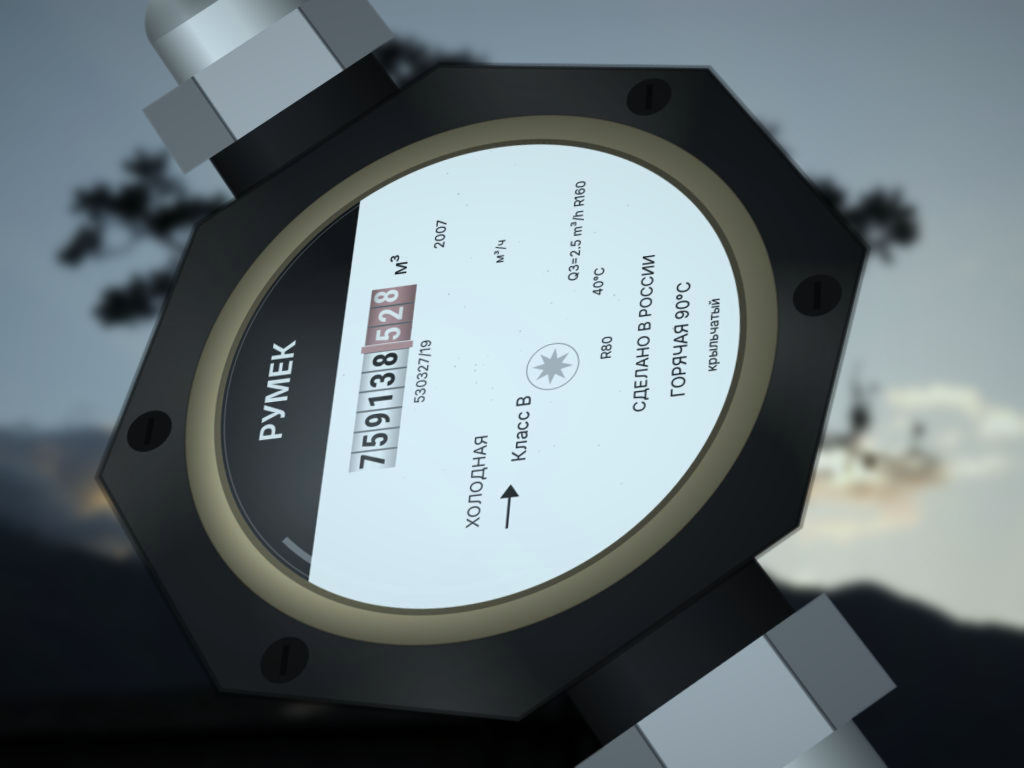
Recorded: 759138.528 m³
